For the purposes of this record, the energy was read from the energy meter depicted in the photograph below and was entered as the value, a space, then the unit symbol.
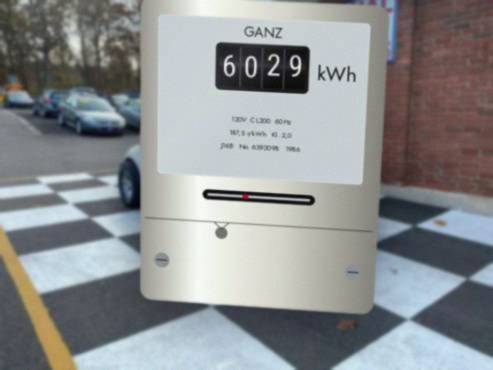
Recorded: 6029 kWh
